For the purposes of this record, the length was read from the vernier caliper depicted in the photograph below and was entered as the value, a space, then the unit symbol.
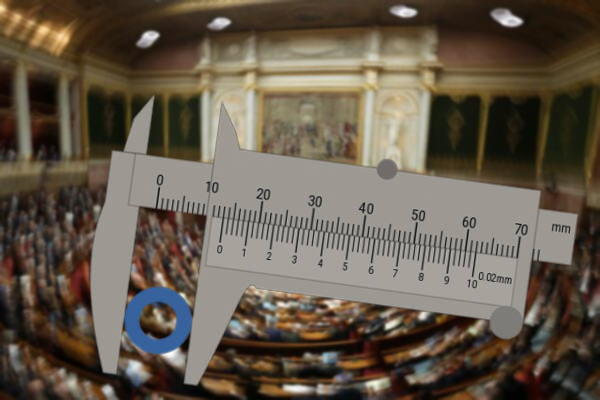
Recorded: 13.0 mm
